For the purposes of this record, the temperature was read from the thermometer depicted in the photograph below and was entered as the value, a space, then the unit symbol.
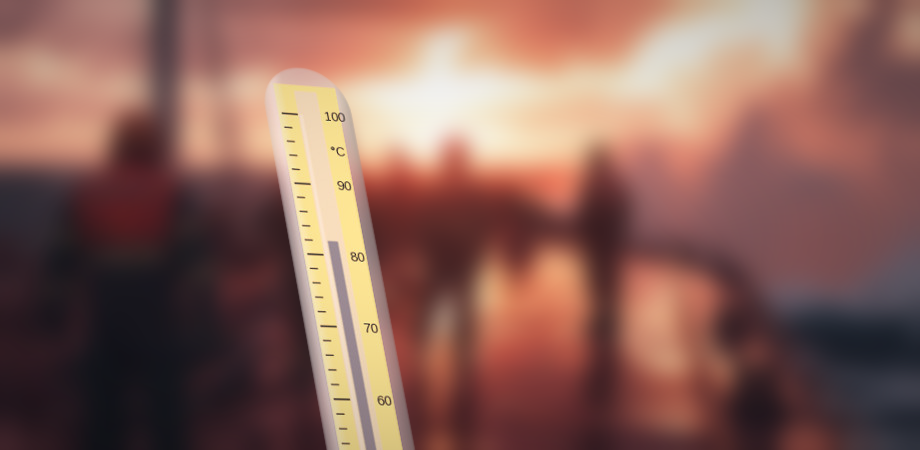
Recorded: 82 °C
